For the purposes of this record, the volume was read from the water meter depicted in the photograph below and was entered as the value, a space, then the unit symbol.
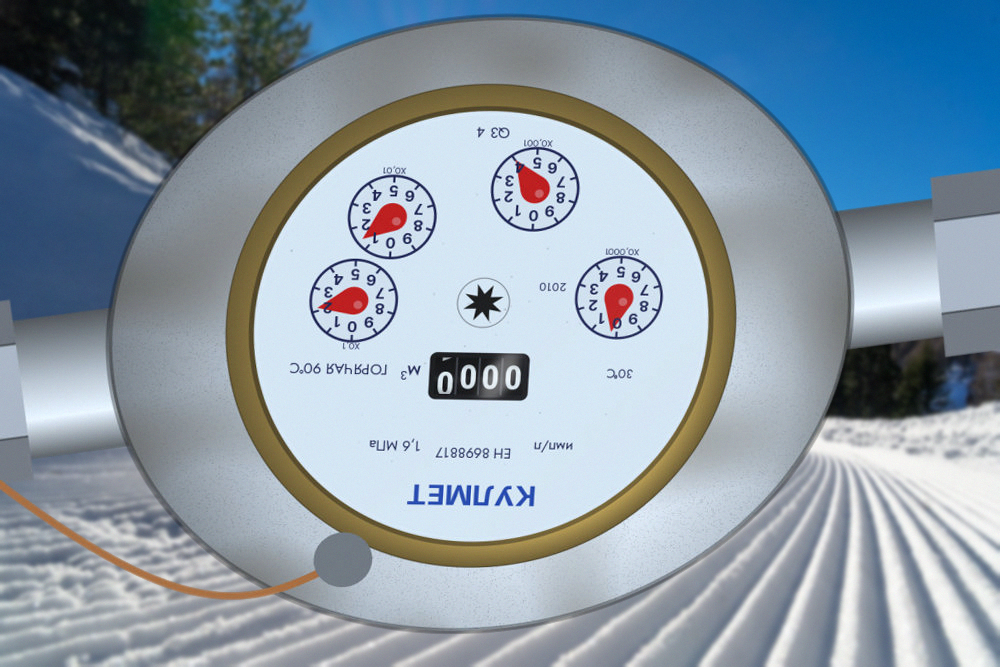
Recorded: 0.2140 m³
